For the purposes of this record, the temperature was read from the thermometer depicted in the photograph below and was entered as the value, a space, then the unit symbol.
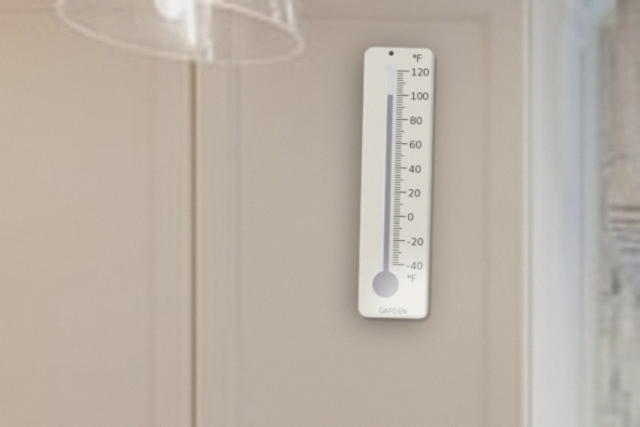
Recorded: 100 °F
